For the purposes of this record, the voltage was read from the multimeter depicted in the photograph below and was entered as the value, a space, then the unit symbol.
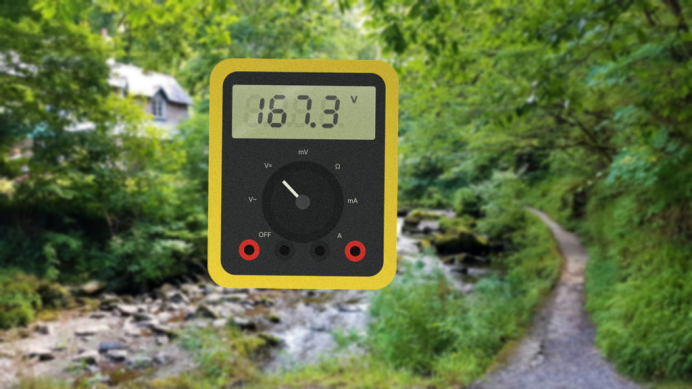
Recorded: 167.3 V
